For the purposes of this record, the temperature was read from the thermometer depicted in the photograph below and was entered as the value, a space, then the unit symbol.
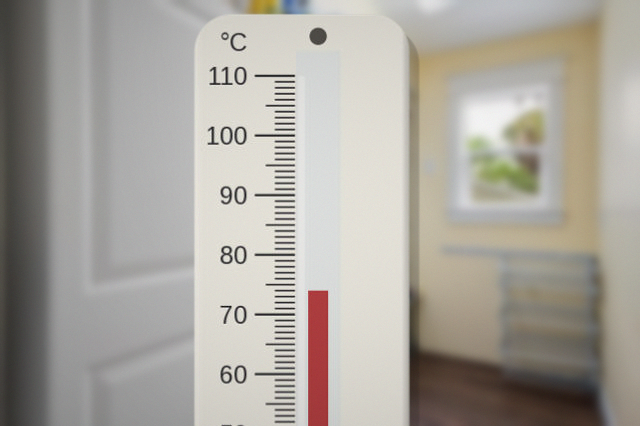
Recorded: 74 °C
